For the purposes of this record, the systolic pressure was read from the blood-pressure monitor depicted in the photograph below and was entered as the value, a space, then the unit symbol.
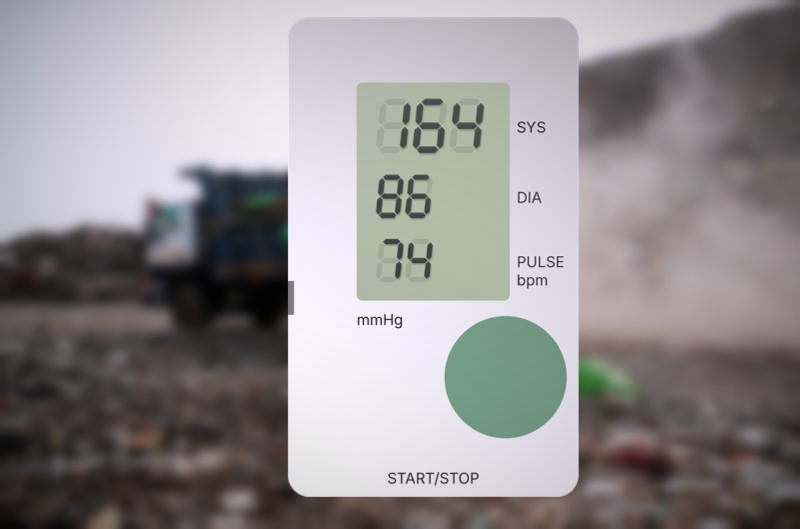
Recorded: 164 mmHg
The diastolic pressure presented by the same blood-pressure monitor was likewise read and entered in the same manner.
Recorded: 86 mmHg
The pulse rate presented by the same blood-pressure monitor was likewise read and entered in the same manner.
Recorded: 74 bpm
